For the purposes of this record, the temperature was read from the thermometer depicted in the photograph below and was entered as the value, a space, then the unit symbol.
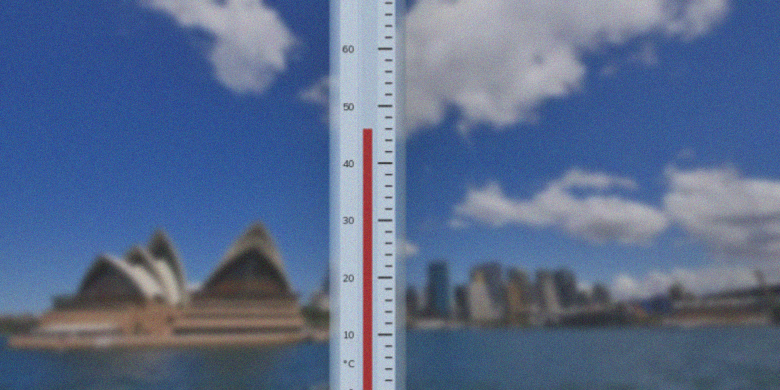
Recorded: 46 °C
